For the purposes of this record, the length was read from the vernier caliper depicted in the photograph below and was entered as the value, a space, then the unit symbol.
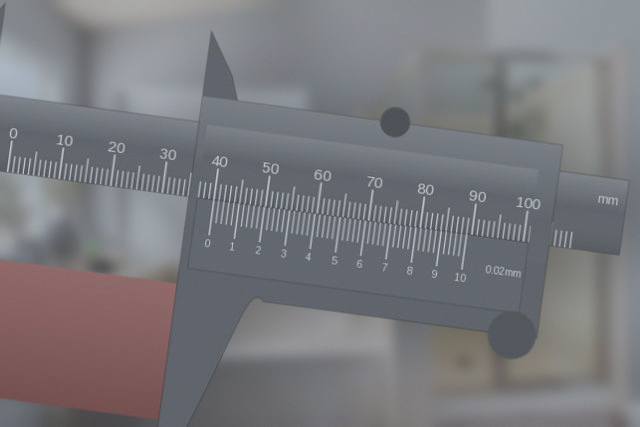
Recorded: 40.0 mm
